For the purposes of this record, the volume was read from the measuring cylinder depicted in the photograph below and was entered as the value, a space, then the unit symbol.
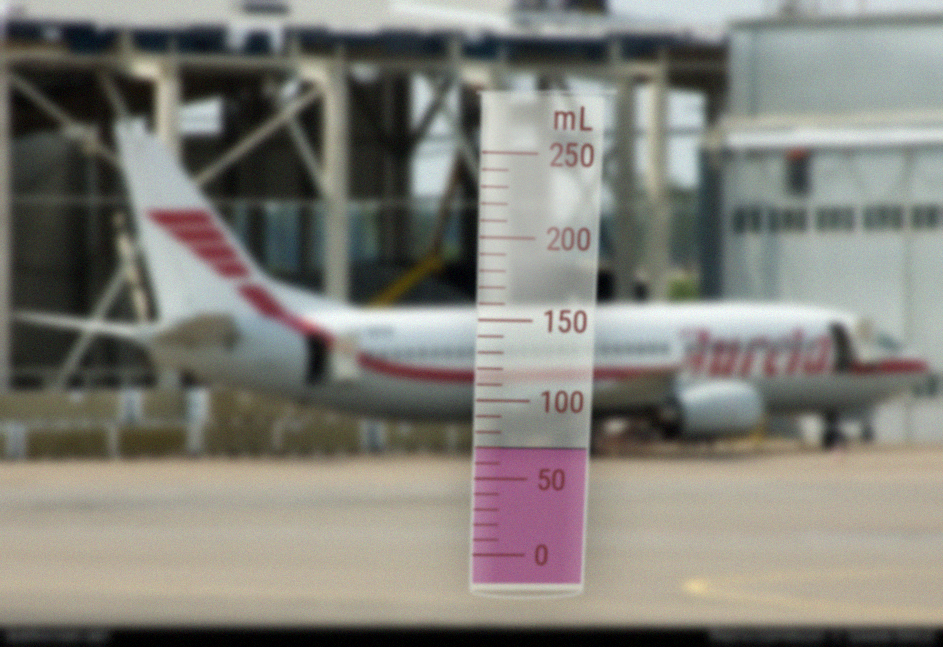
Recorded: 70 mL
